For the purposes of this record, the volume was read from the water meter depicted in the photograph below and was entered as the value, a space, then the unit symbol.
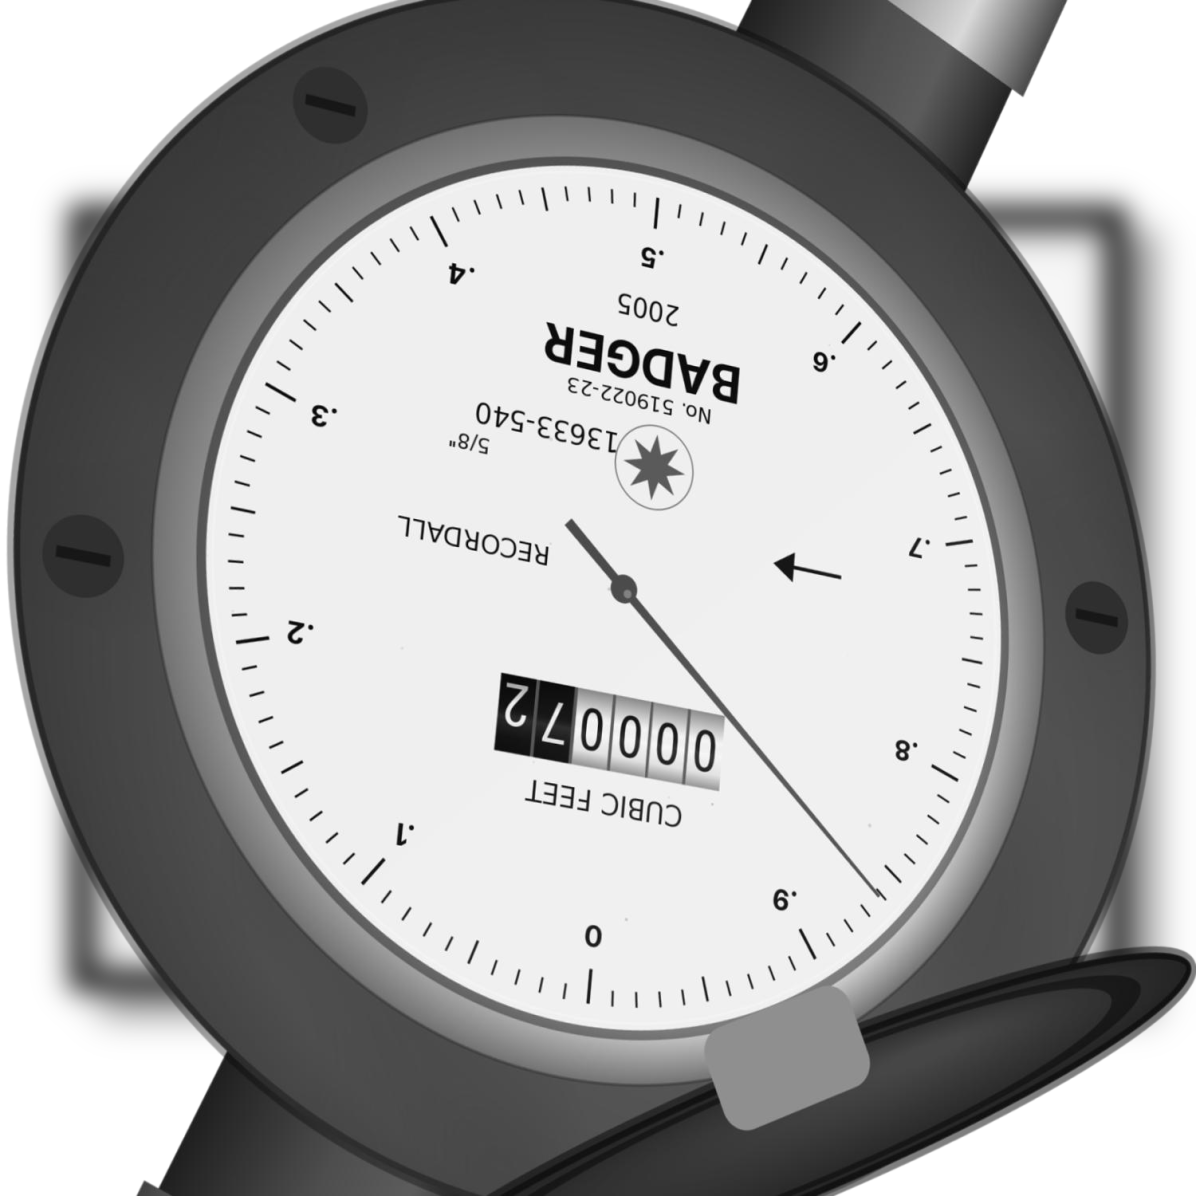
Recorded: 71.86 ft³
